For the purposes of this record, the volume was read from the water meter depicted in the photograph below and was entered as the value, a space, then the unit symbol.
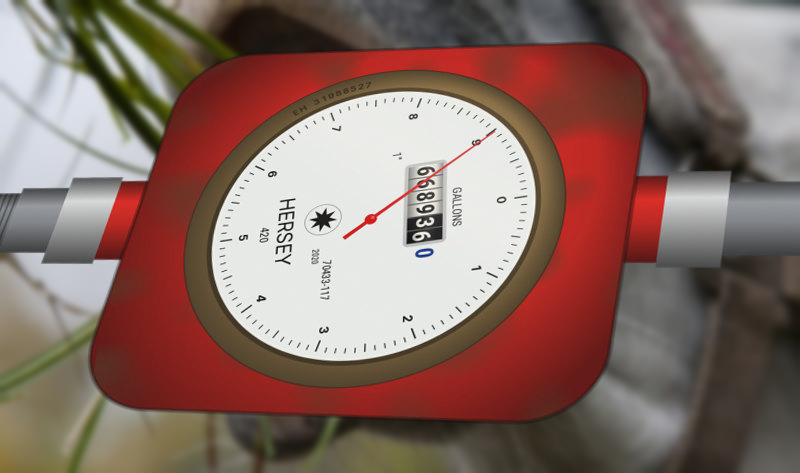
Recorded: 6689359.0 gal
